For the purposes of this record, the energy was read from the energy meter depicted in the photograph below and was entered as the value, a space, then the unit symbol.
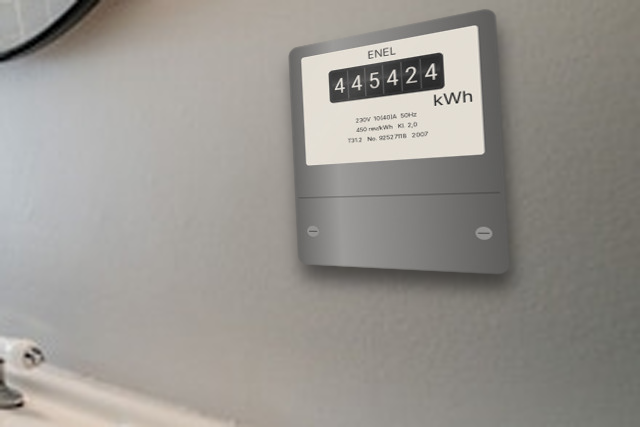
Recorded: 445424 kWh
